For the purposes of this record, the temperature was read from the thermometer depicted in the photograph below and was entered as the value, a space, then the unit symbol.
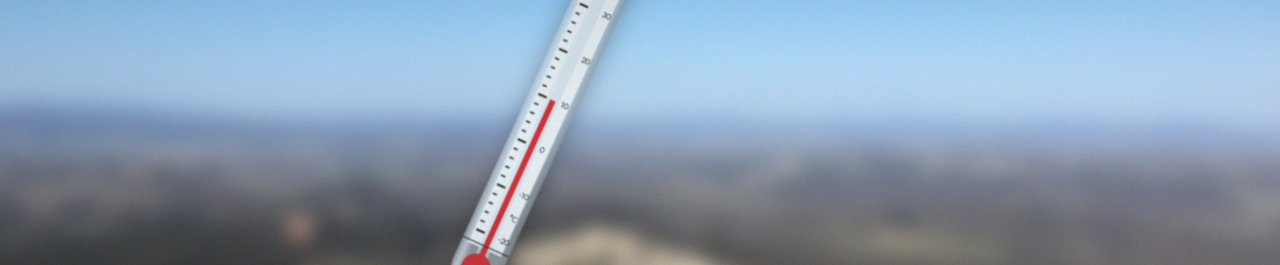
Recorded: 10 °C
